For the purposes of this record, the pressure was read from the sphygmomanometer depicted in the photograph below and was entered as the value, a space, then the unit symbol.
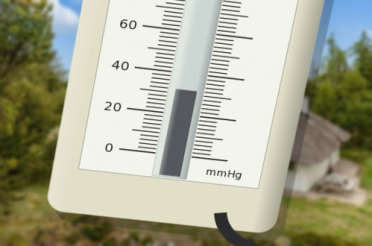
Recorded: 32 mmHg
